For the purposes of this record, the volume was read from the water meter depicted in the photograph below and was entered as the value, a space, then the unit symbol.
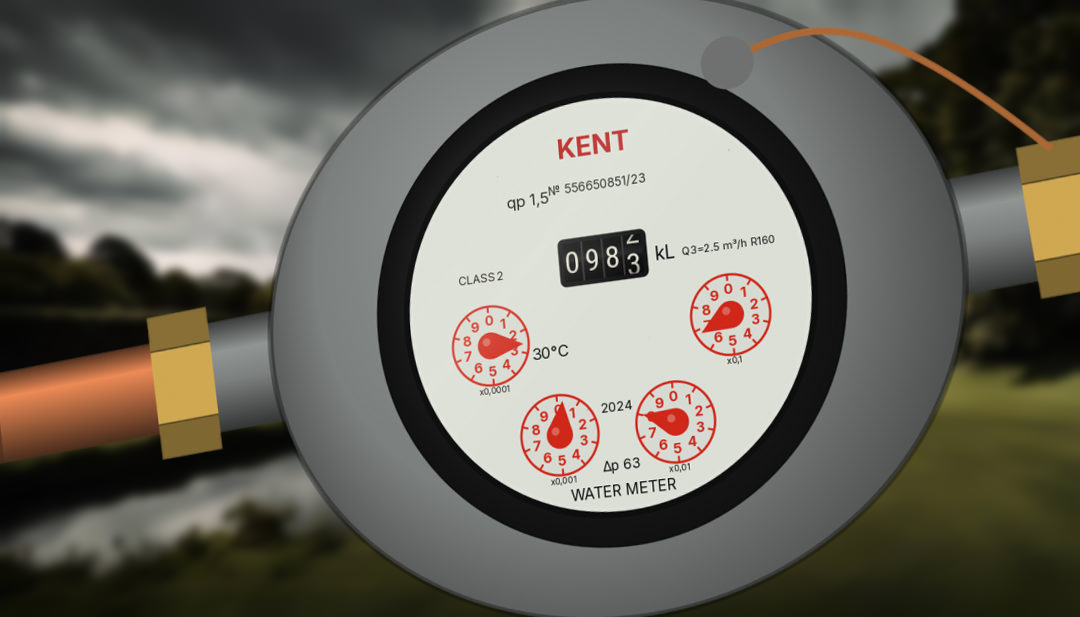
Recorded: 982.6802 kL
